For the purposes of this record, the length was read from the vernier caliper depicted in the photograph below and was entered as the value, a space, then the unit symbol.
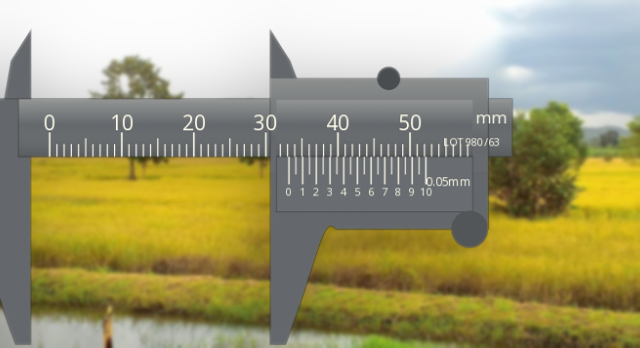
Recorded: 33.2 mm
